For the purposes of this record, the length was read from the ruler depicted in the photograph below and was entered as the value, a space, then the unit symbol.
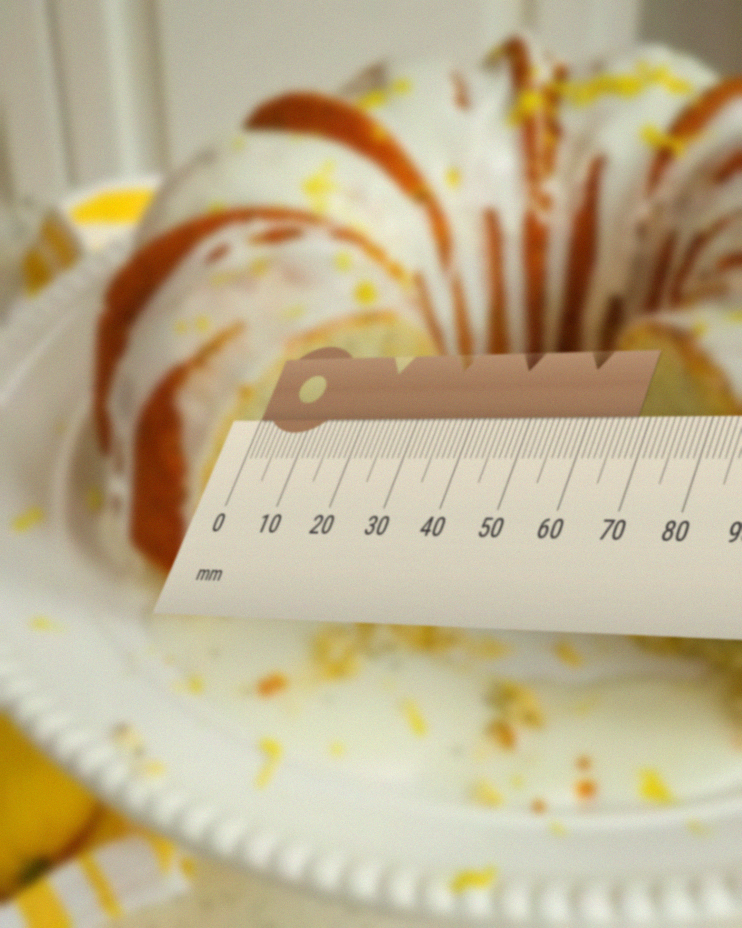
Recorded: 68 mm
